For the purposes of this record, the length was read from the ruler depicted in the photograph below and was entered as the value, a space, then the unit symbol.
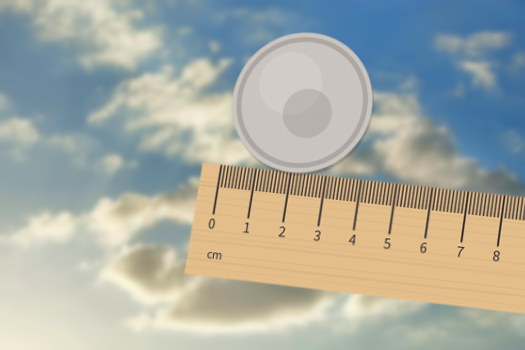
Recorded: 4 cm
